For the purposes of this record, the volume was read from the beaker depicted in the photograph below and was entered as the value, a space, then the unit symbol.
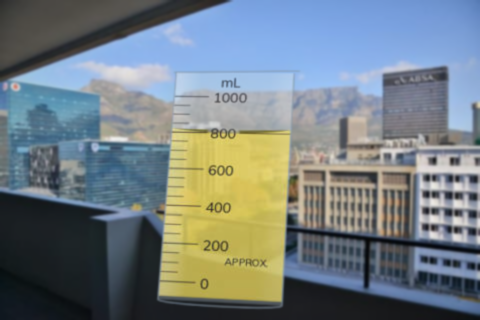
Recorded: 800 mL
